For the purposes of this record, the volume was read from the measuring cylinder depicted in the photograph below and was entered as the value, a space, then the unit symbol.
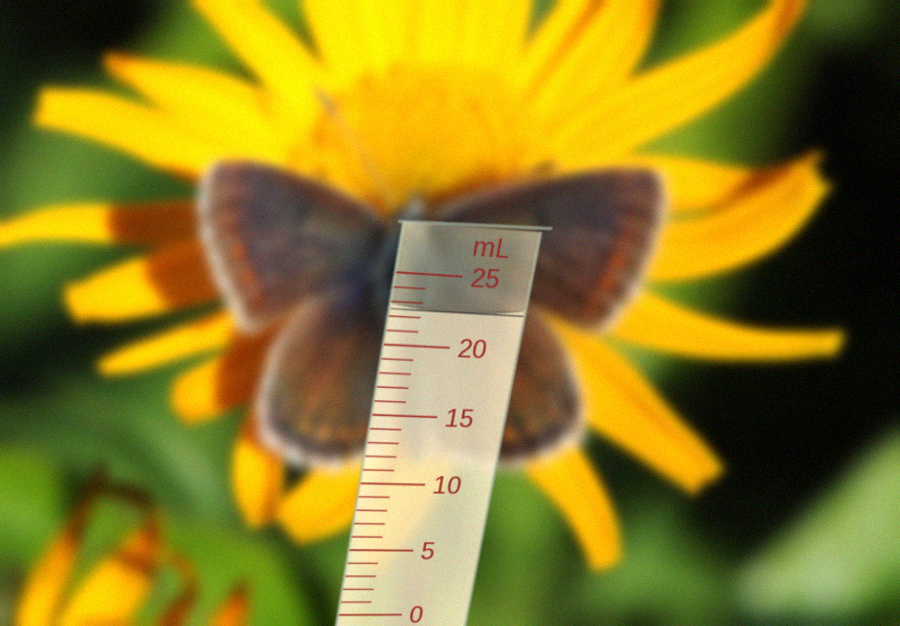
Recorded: 22.5 mL
